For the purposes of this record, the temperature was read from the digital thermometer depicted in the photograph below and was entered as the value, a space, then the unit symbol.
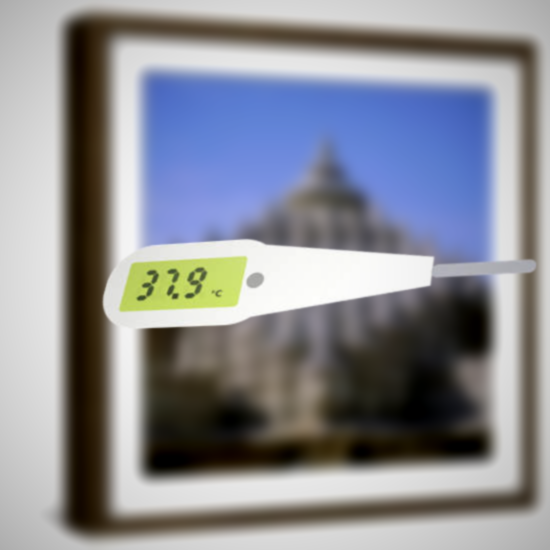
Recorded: 37.9 °C
